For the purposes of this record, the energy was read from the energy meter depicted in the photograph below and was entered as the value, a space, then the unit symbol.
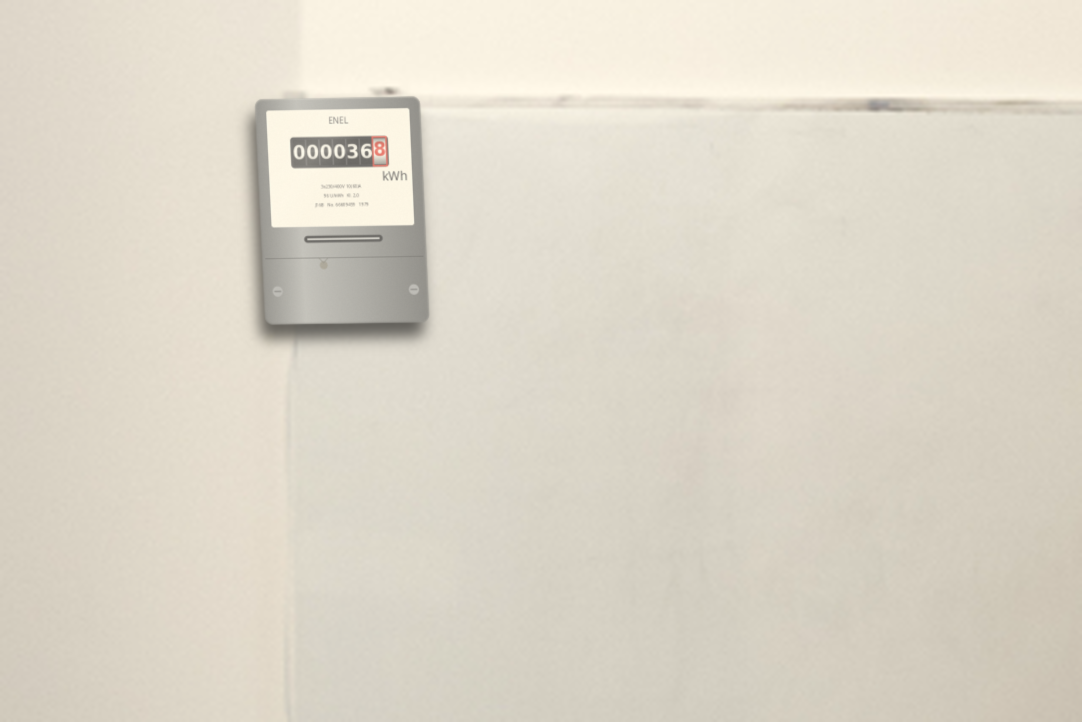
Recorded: 36.8 kWh
